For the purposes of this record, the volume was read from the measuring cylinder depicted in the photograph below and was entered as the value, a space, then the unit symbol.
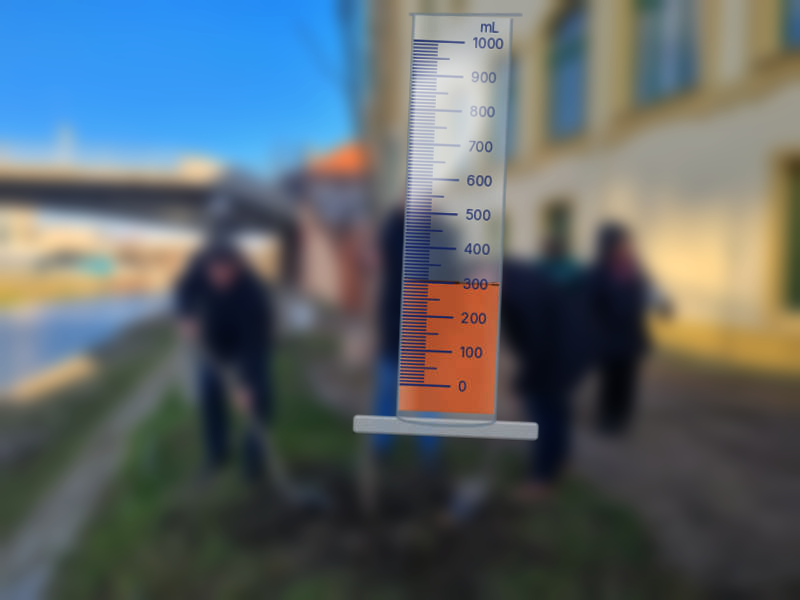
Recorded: 300 mL
